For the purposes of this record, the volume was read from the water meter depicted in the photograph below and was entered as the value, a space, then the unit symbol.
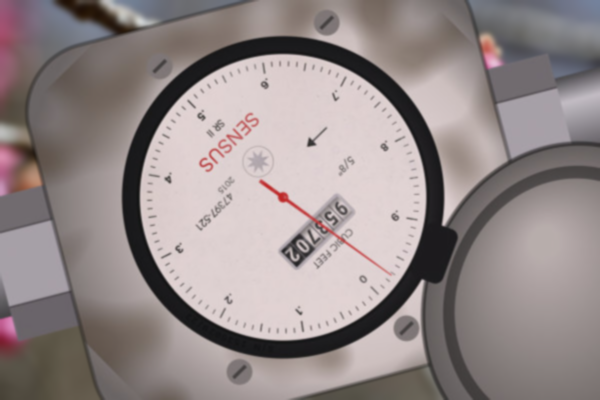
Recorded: 953701.97 ft³
